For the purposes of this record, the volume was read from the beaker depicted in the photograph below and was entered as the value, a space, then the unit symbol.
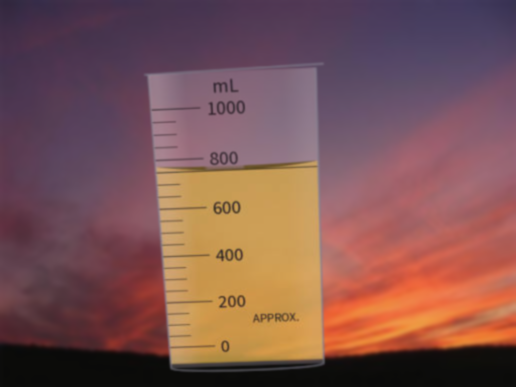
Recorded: 750 mL
